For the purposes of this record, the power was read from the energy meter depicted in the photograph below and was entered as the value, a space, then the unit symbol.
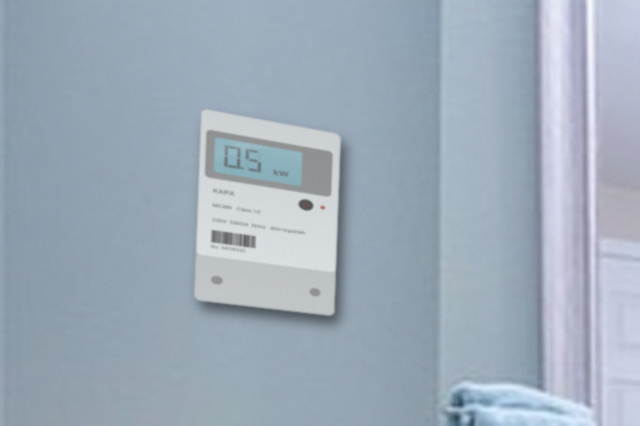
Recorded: 0.5 kW
